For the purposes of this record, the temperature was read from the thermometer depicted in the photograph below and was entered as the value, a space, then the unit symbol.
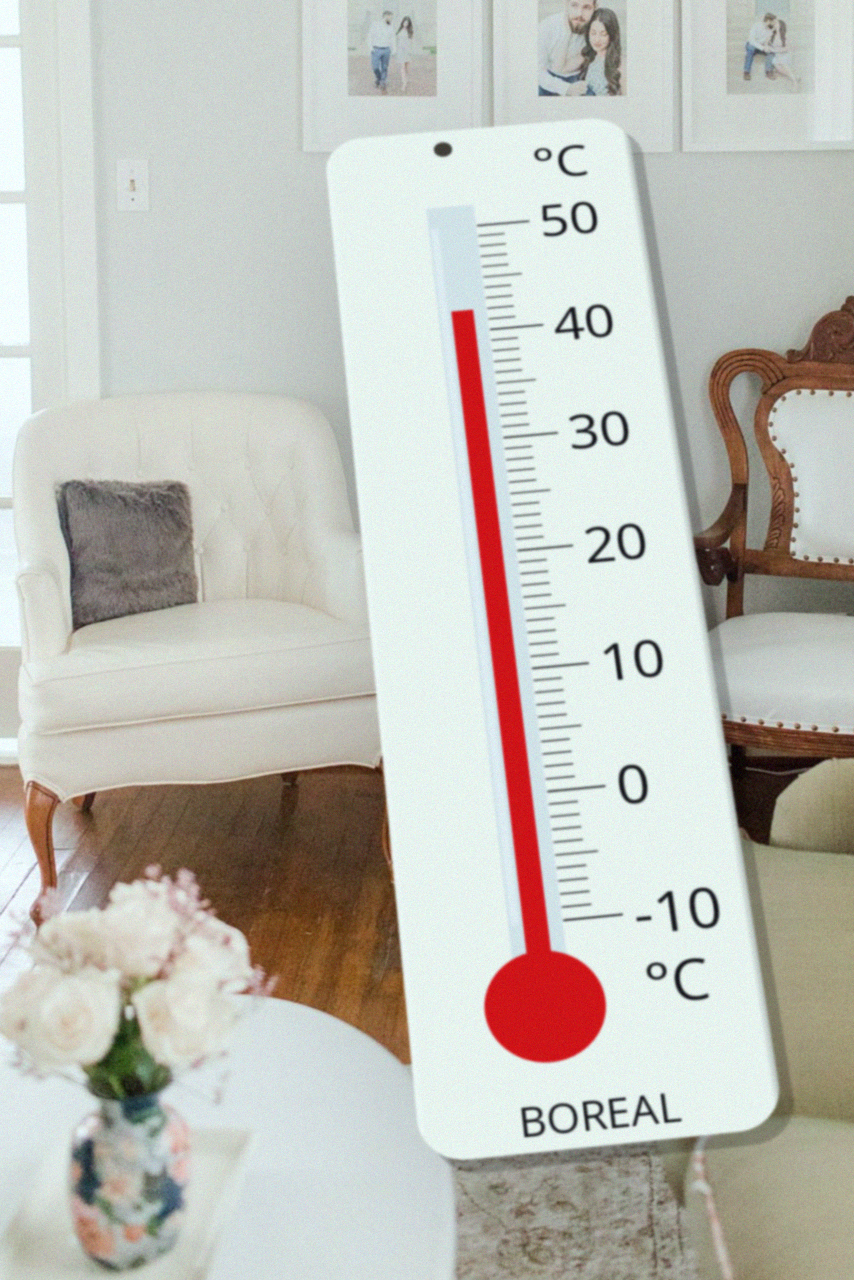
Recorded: 42 °C
